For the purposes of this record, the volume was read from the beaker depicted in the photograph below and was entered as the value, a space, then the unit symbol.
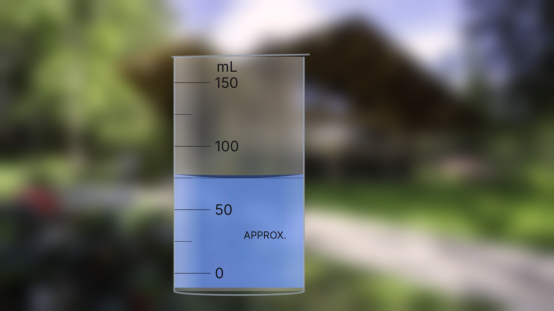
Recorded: 75 mL
